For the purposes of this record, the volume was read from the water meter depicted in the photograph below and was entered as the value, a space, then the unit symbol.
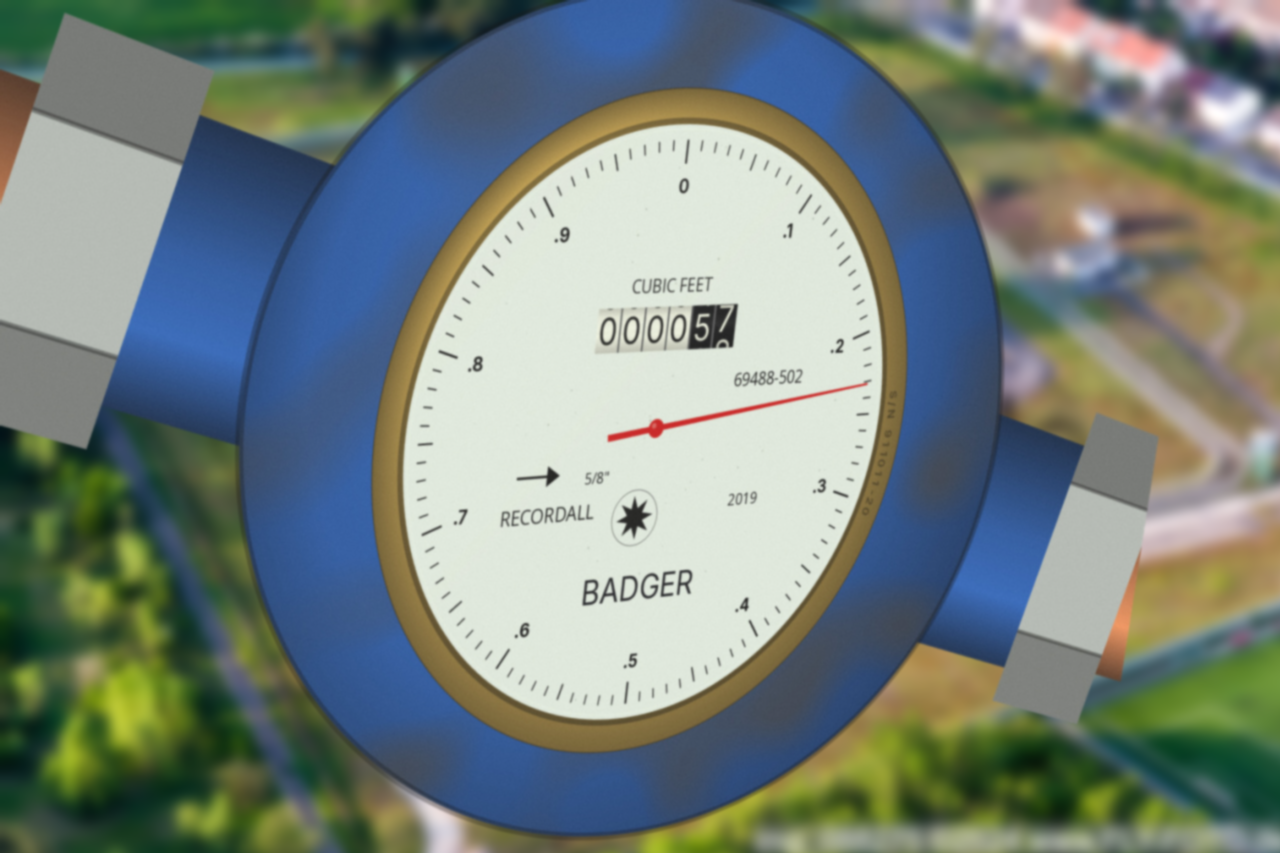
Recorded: 57.23 ft³
